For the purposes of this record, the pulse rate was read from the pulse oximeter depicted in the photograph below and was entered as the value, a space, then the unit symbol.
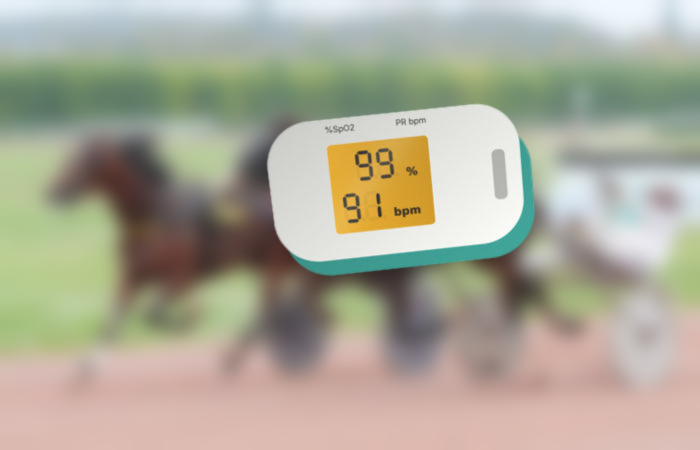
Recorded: 91 bpm
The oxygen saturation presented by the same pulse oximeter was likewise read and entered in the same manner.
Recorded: 99 %
